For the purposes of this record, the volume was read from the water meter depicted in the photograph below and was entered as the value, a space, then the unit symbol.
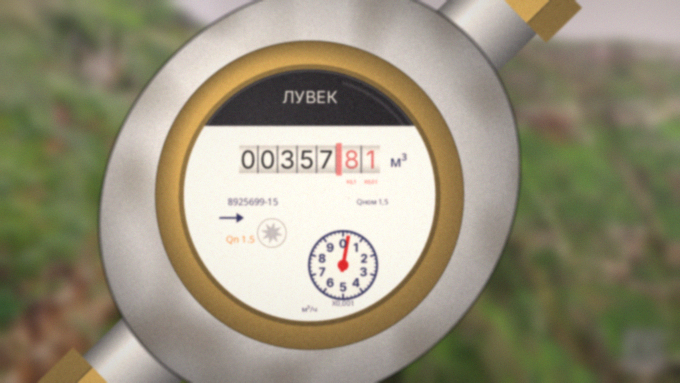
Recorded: 357.810 m³
